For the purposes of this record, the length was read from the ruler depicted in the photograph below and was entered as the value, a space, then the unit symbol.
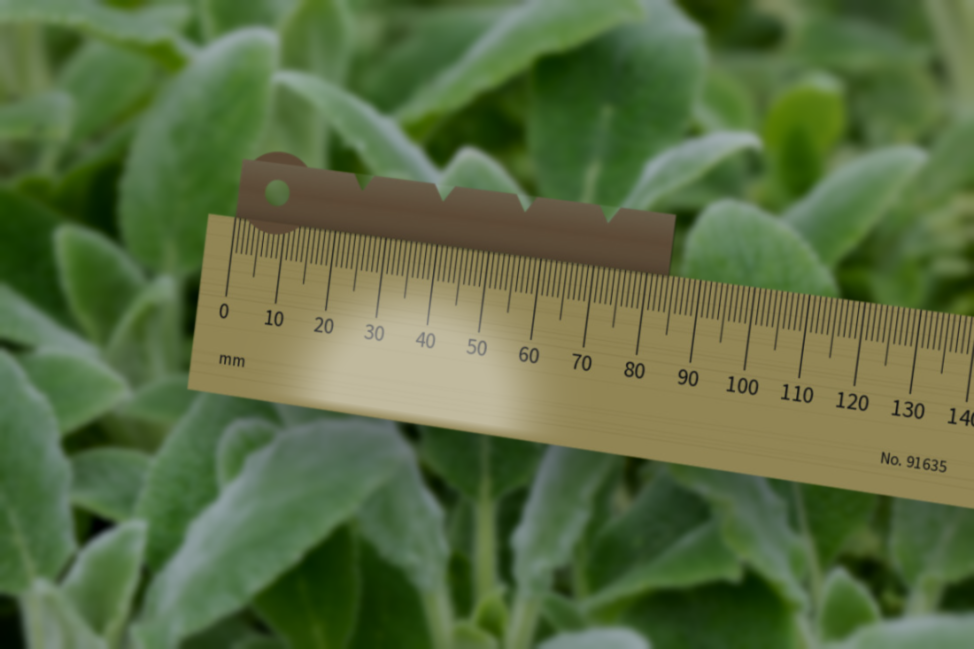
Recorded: 84 mm
